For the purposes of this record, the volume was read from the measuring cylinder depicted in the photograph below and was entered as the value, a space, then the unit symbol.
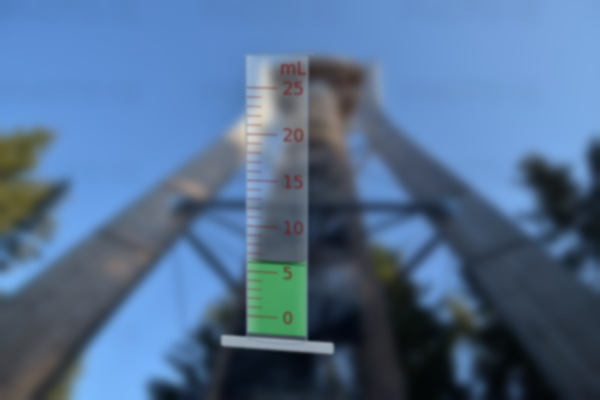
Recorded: 6 mL
